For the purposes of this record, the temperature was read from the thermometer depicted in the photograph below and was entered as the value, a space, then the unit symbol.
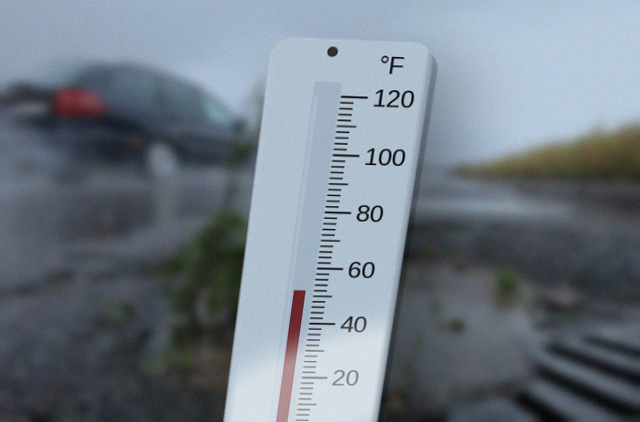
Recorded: 52 °F
